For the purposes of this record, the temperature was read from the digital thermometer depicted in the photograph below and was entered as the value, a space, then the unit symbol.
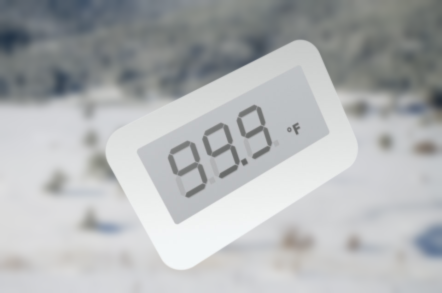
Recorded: 99.9 °F
